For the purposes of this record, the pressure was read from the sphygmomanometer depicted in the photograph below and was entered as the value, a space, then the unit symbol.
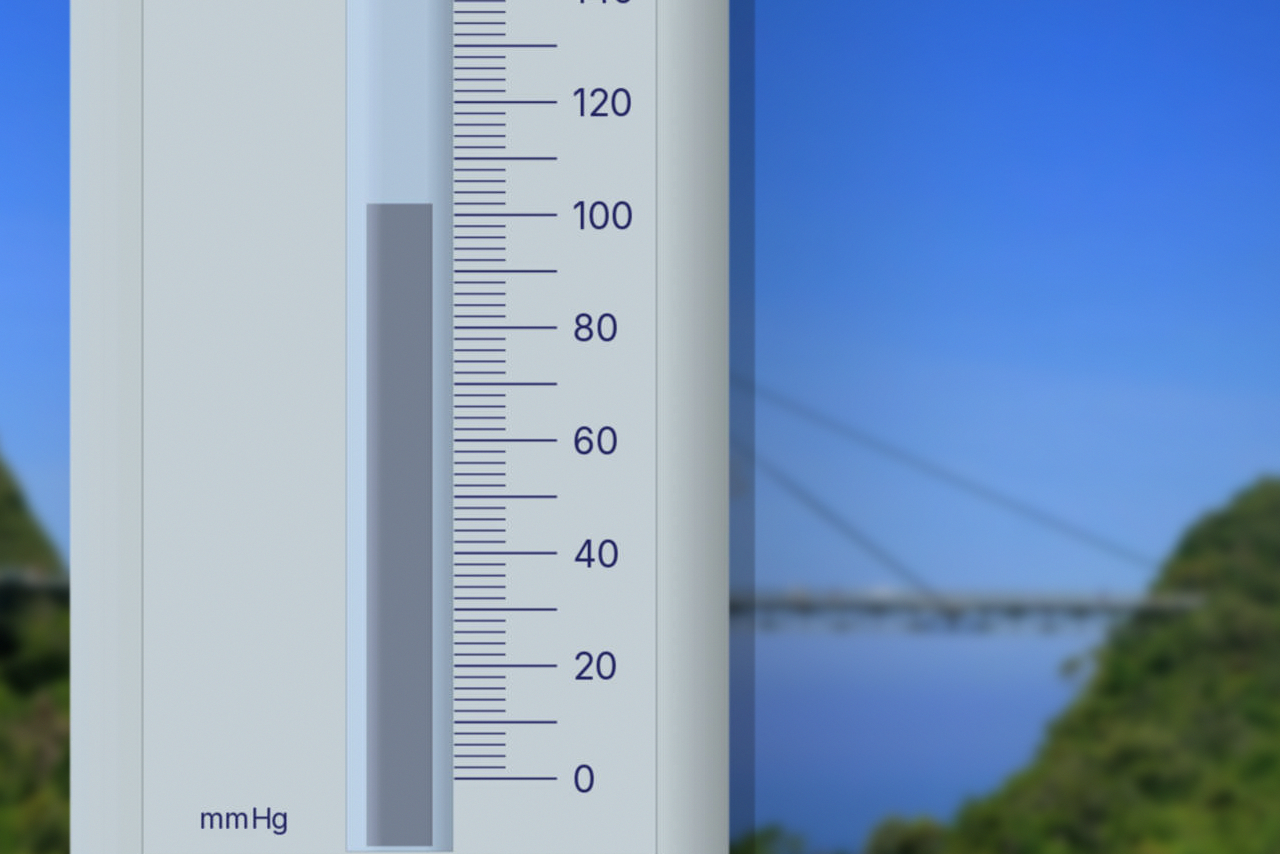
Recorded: 102 mmHg
